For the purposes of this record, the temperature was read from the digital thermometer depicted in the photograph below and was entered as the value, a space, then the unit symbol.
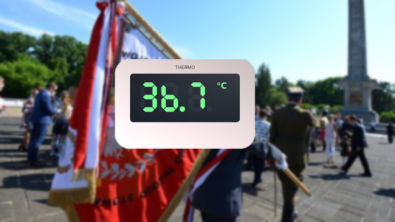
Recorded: 36.7 °C
